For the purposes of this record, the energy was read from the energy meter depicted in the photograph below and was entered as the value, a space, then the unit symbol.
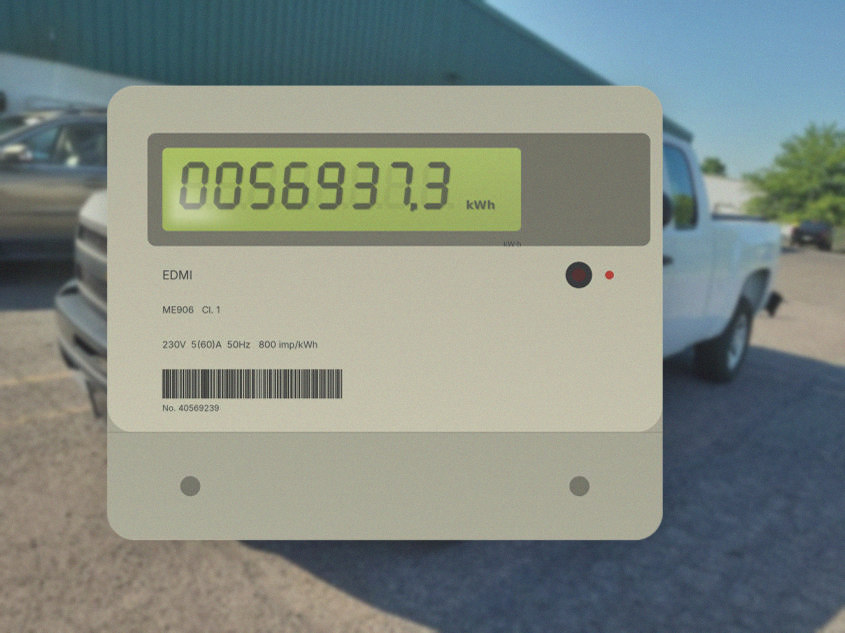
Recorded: 56937.3 kWh
